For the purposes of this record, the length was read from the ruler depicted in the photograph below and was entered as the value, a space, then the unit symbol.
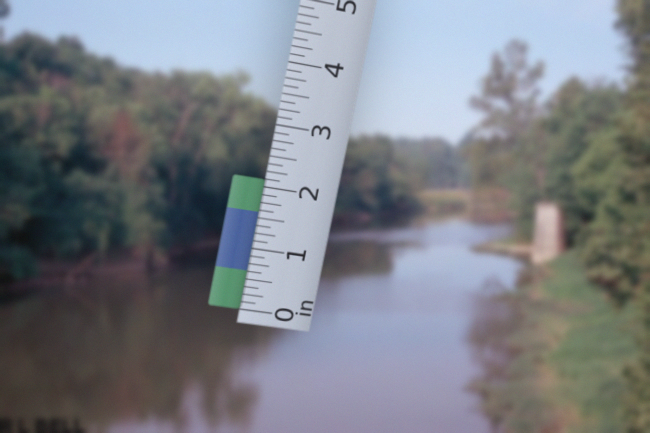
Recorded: 2.125 in
